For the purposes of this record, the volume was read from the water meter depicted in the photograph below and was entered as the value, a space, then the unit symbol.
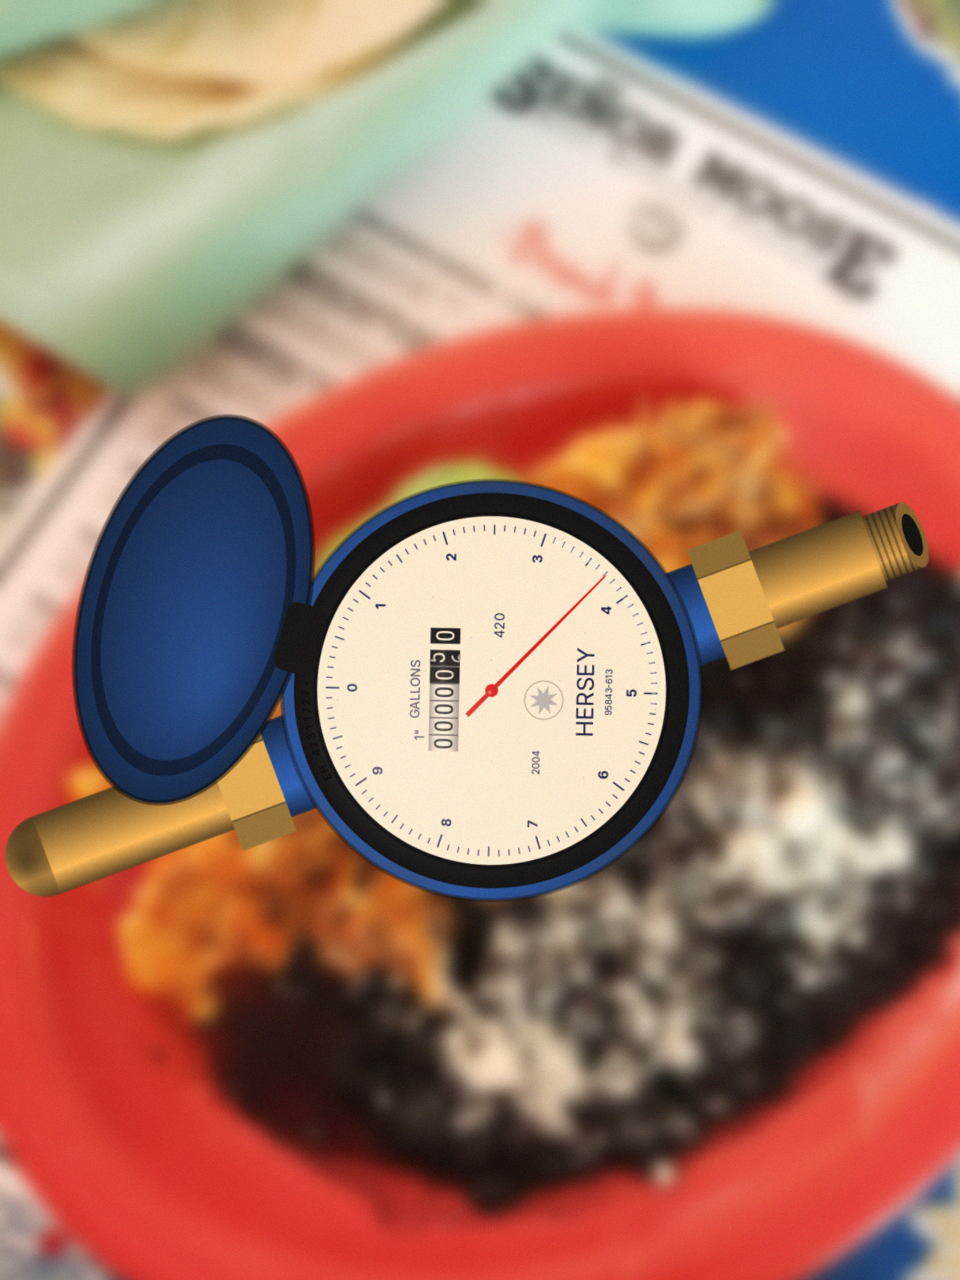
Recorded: 53.7 gal
